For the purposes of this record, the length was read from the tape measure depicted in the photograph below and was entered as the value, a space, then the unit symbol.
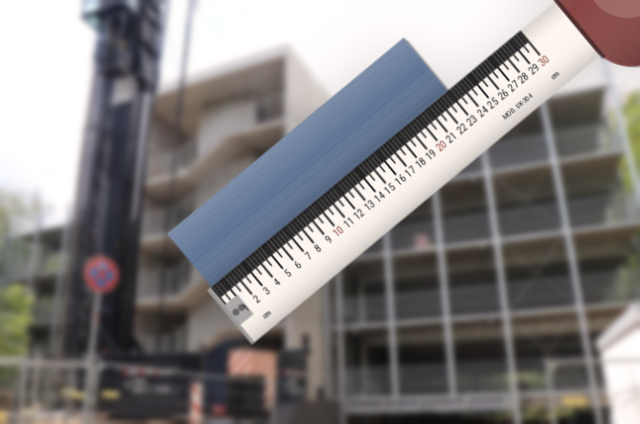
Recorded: 23 cm
